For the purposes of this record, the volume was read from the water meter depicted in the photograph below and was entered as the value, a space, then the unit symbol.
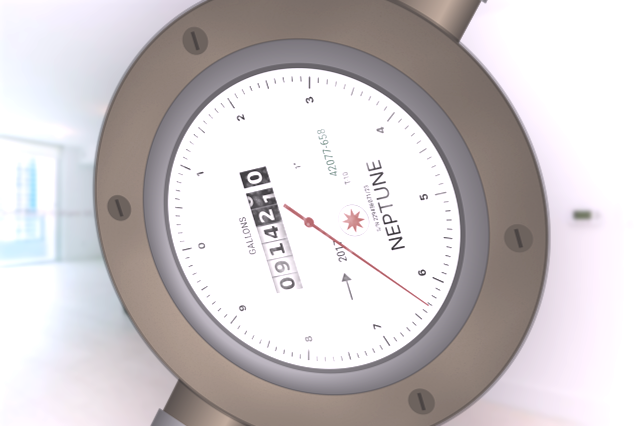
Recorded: 914206.3 gal
